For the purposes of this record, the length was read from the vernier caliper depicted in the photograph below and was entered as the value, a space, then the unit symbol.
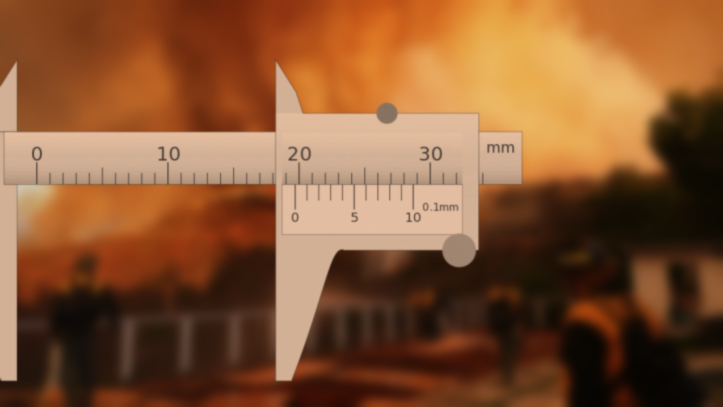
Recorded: 19.7 mm
